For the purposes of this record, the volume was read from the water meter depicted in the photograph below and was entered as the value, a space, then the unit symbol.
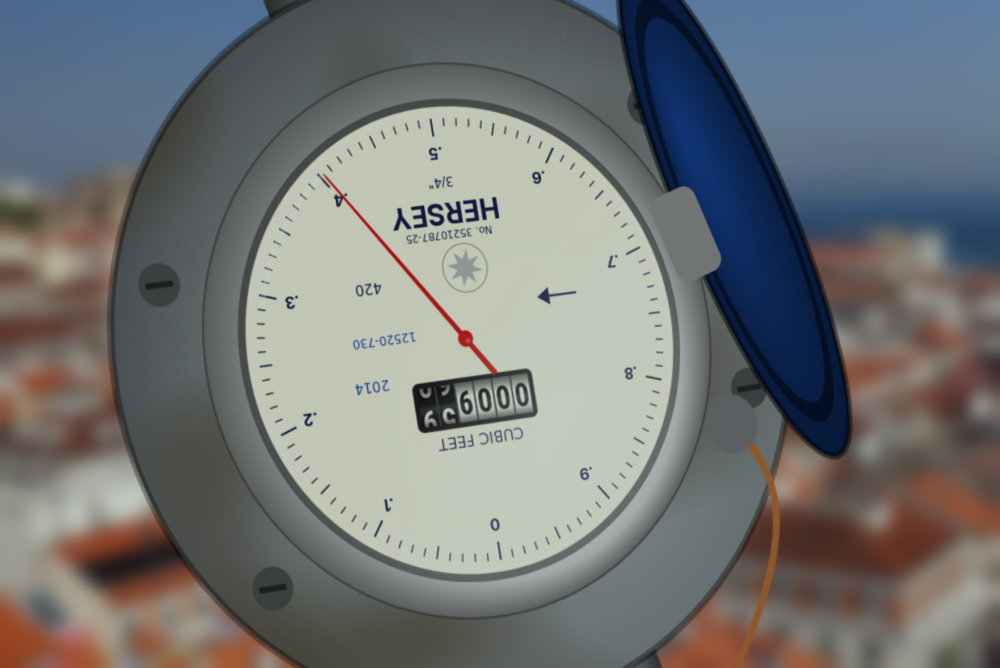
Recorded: 959.40 ft³
